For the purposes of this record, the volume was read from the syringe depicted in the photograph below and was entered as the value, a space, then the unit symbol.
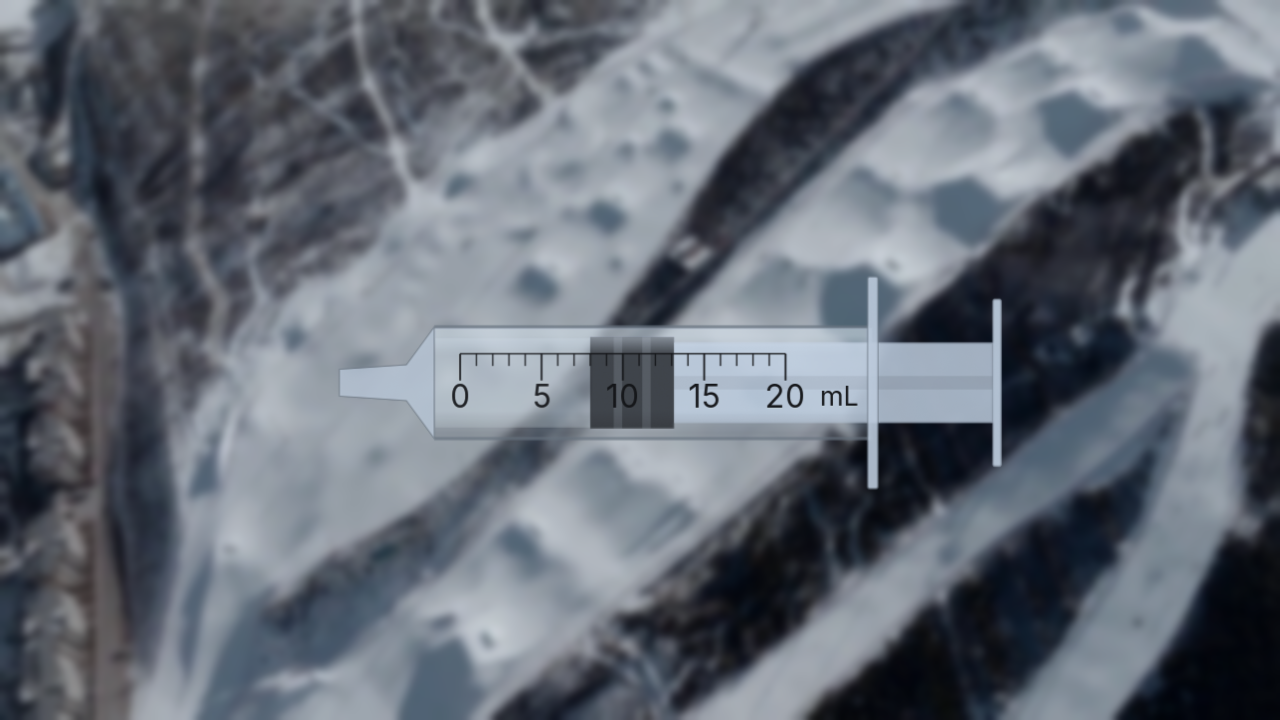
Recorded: 8 mL
